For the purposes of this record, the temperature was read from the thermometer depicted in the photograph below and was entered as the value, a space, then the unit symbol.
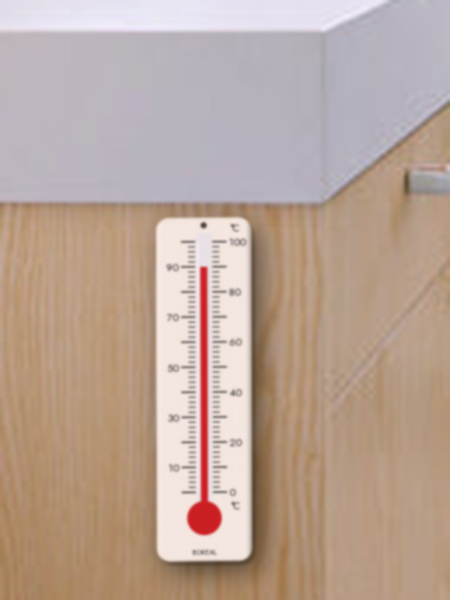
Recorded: 90 °C
